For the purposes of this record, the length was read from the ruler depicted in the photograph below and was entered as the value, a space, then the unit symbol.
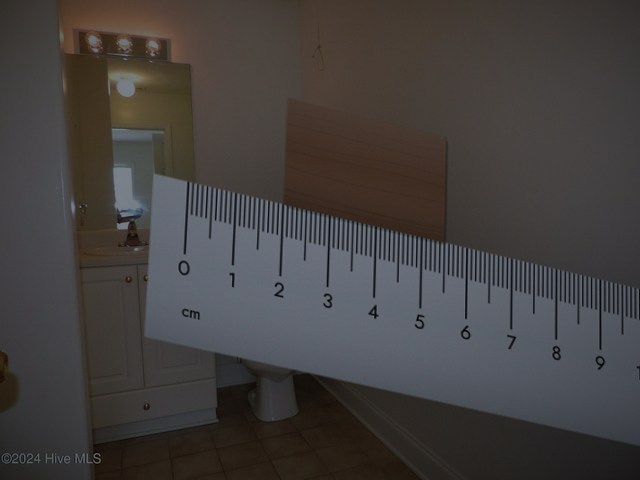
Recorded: 3.5 cm
